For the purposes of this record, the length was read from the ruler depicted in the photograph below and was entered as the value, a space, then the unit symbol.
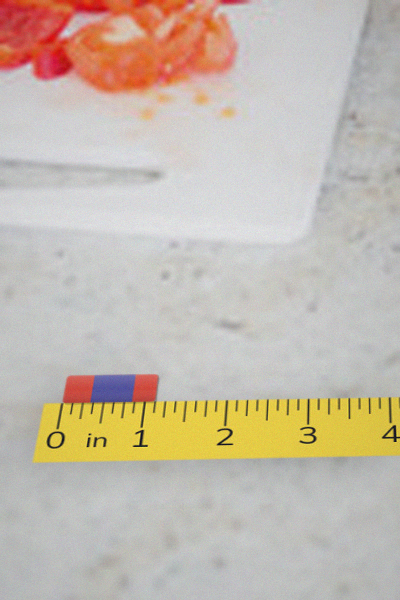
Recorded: 1.125 in
